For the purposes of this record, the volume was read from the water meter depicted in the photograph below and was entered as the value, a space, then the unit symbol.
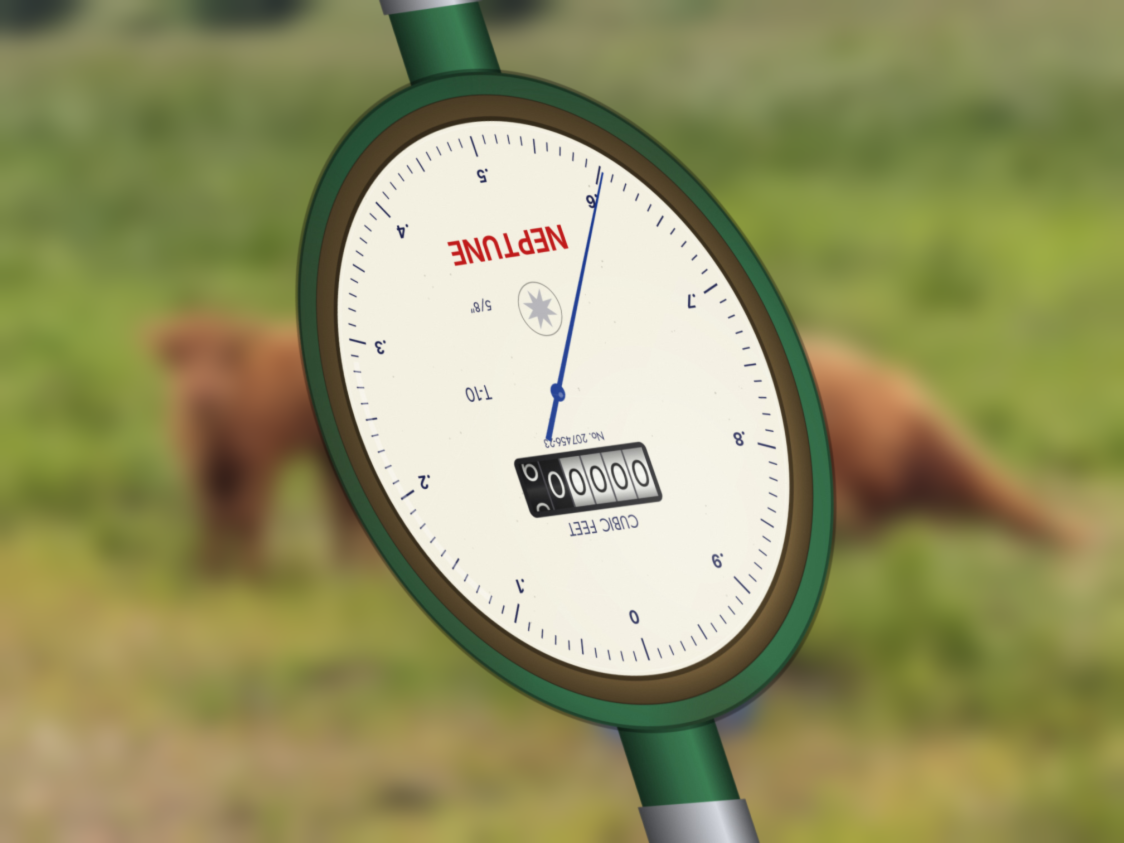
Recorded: 8.60 ft³
